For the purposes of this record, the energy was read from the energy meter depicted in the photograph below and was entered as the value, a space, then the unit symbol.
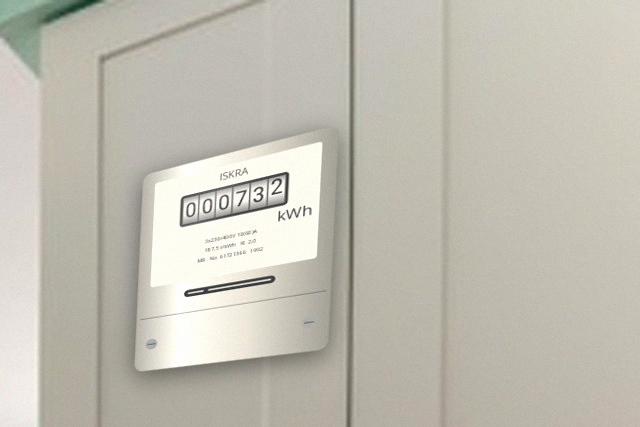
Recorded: 732 kWh
